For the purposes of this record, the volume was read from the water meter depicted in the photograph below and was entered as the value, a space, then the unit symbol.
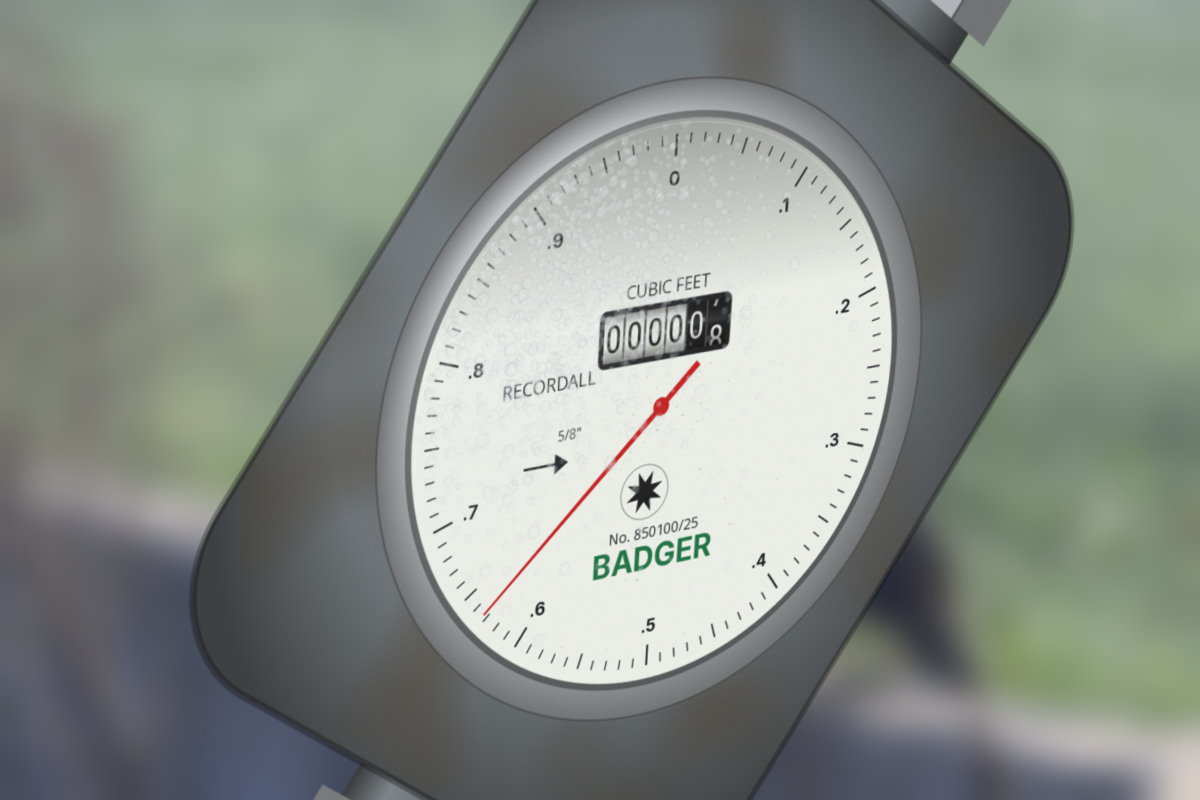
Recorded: 7.63 ft³
